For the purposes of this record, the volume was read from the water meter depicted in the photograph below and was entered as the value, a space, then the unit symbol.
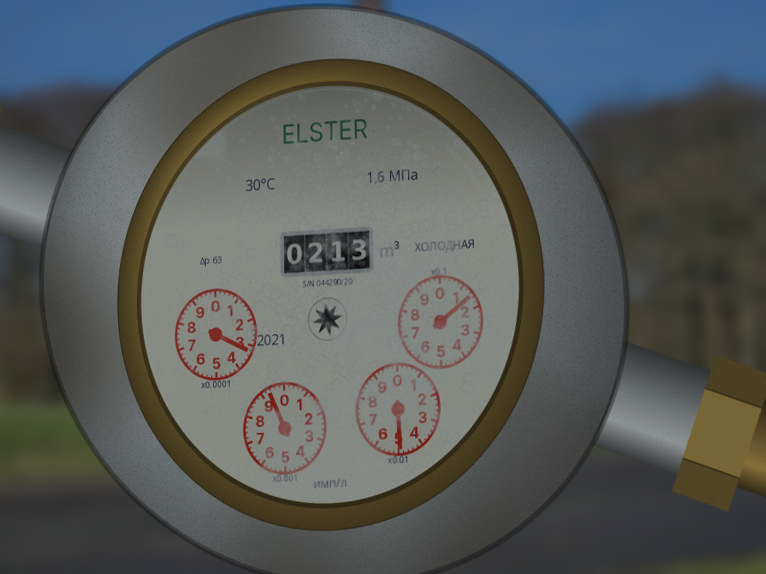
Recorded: 213.1493 m³
